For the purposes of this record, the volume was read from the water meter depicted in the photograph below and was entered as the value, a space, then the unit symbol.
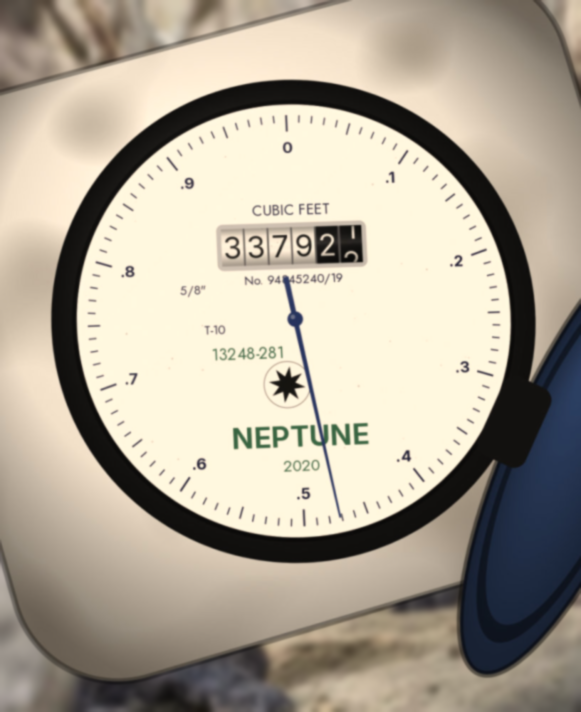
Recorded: 337921.47 ft³
